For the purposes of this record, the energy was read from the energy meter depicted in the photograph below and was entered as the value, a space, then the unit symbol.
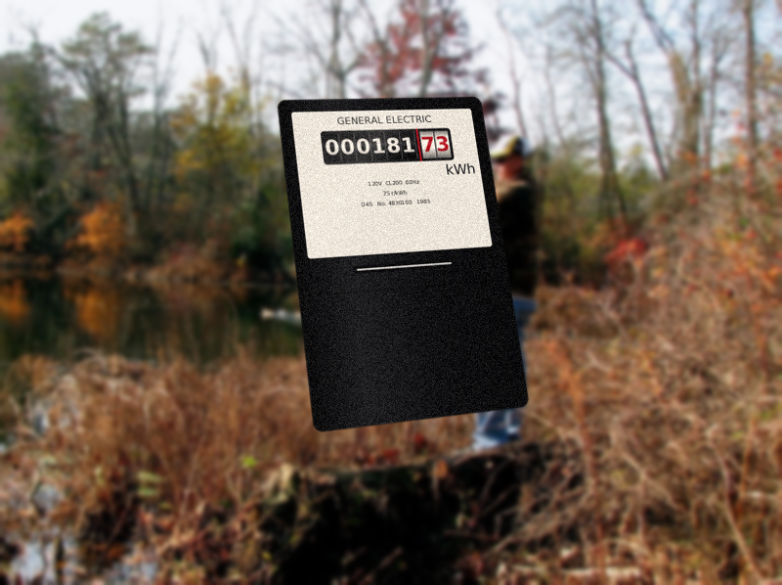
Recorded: 181.73 kWh
